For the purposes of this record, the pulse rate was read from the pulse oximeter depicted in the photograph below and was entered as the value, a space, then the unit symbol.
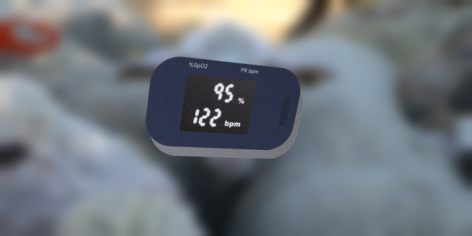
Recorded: 122 bpm
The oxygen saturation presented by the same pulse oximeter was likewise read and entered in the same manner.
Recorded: 95 %
